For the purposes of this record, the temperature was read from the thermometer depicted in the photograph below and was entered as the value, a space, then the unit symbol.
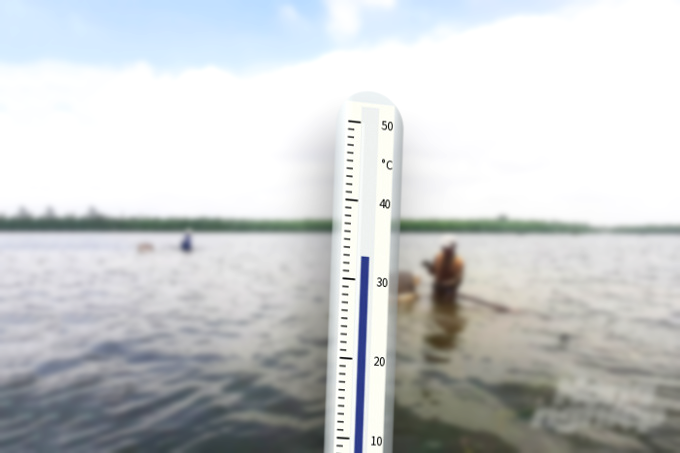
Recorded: 33 °C
